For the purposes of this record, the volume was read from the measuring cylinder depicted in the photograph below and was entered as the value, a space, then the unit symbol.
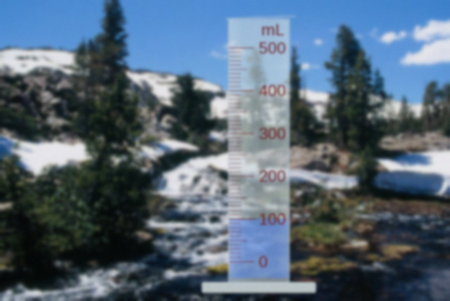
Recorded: 100 mL
